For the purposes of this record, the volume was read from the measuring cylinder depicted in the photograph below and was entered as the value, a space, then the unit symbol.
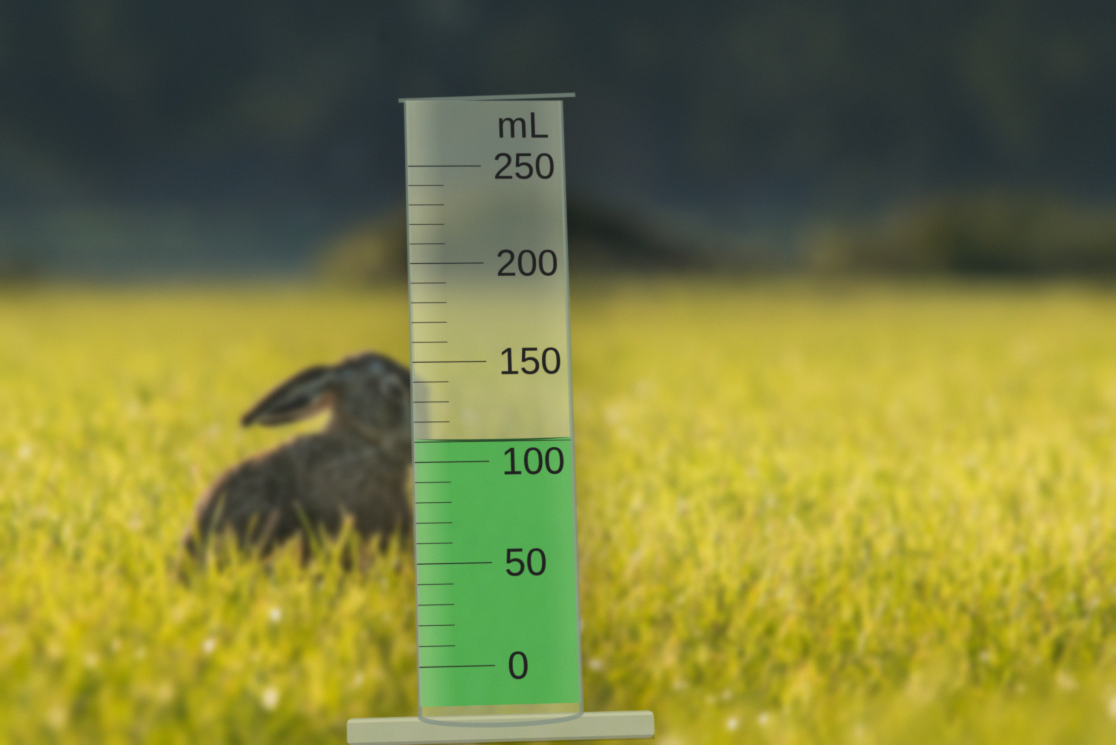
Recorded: 110 mL
